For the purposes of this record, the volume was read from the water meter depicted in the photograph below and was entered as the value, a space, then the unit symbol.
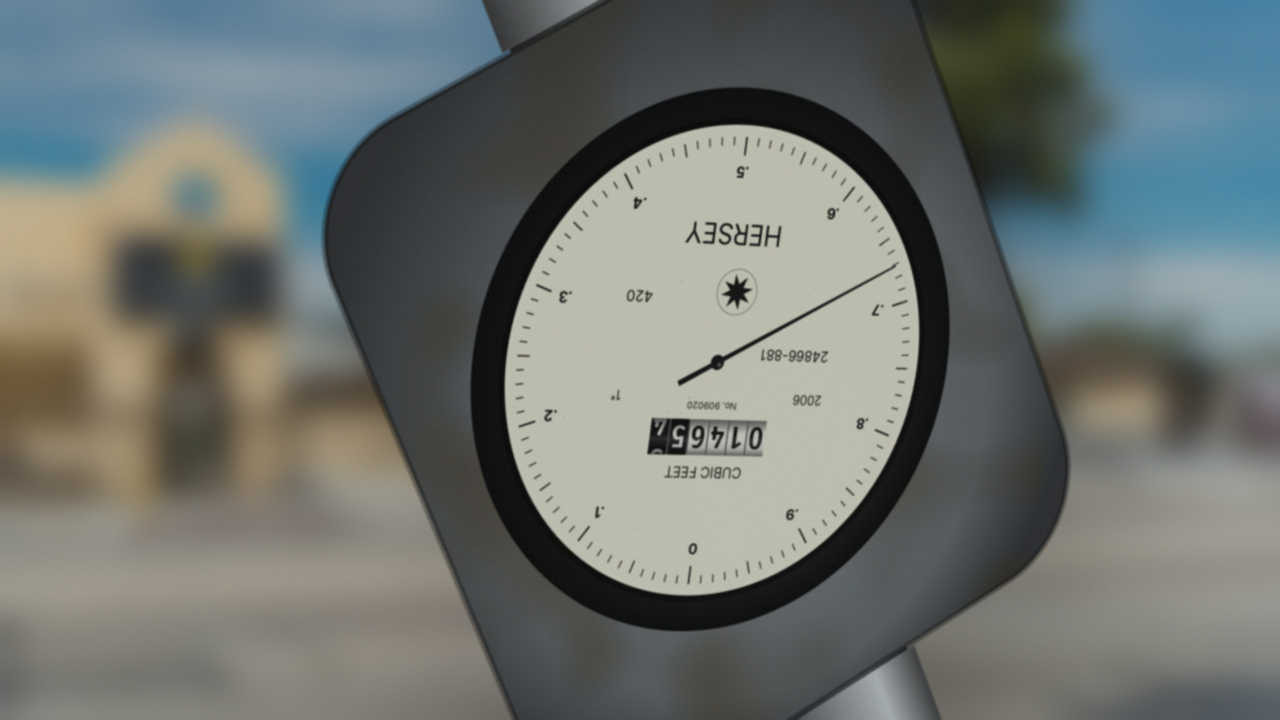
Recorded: 14653.67 ft³
